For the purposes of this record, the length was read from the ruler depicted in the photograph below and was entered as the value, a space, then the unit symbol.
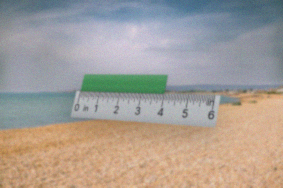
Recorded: 4 in
